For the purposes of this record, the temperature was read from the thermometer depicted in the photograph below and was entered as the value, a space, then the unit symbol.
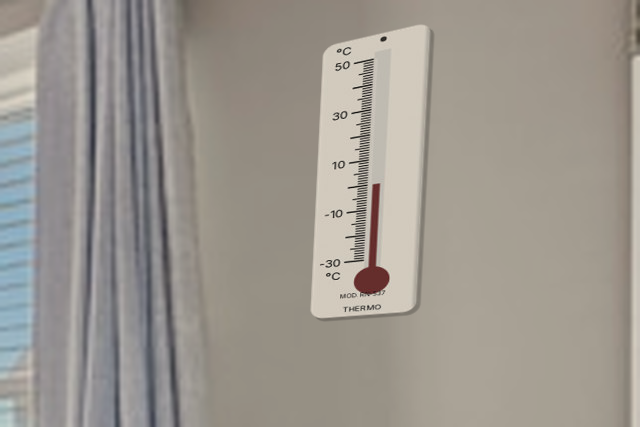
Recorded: 0 °C
